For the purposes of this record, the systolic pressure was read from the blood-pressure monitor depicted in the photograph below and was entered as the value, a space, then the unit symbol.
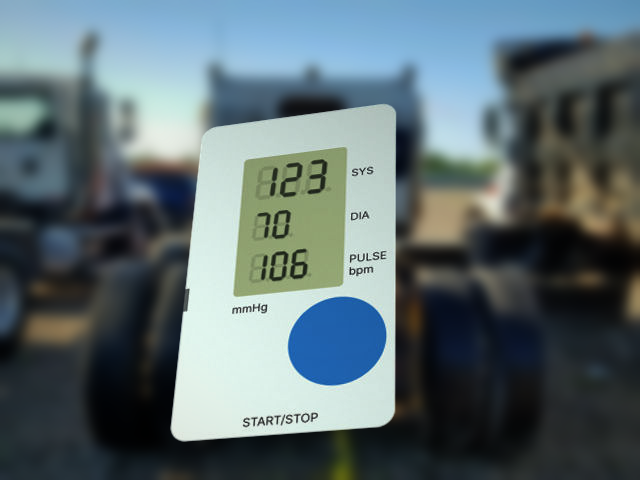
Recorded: 123 mmHg
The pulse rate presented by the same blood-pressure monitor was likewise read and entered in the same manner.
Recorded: 106 bpm
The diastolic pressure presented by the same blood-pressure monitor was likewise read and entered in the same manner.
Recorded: 70 mmHg
